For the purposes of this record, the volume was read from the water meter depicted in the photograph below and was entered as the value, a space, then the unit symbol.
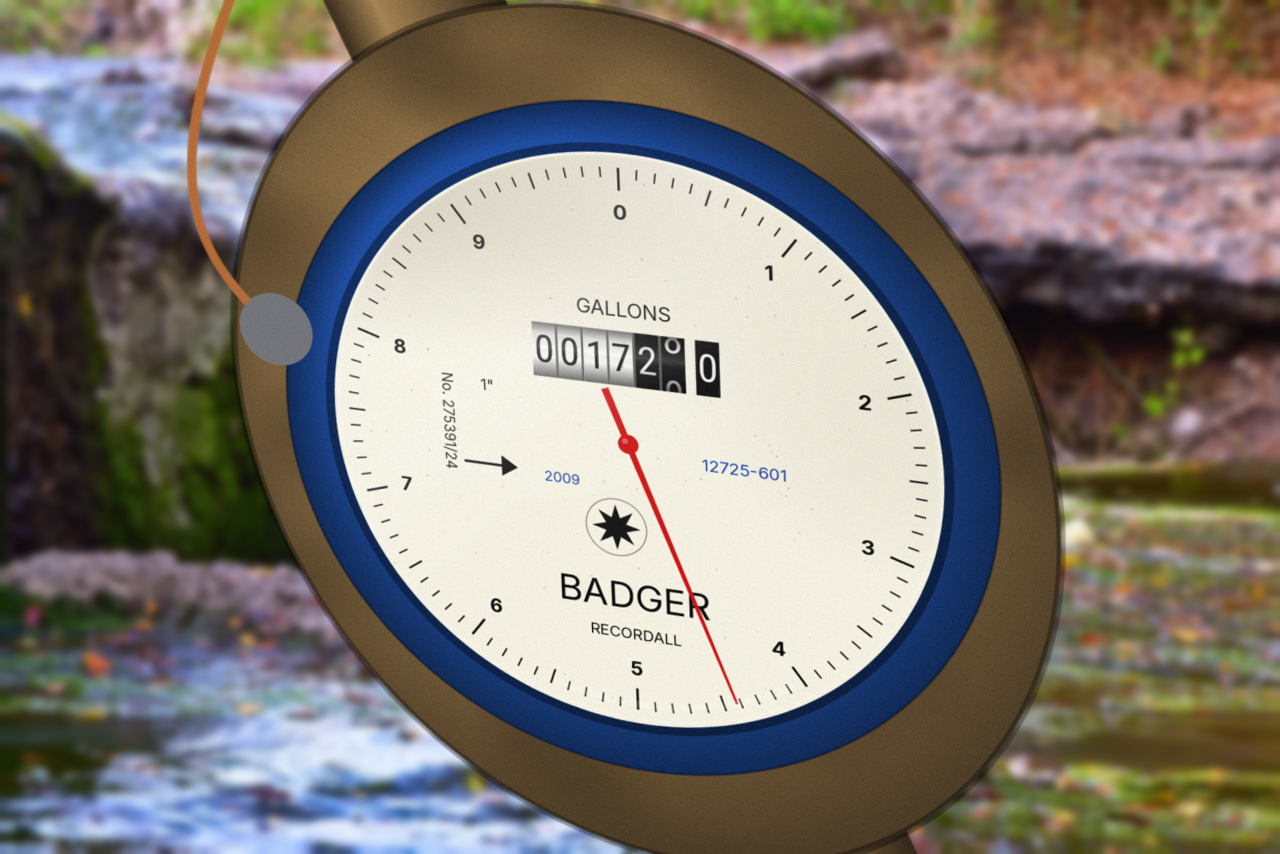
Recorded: 17284.4 gal
